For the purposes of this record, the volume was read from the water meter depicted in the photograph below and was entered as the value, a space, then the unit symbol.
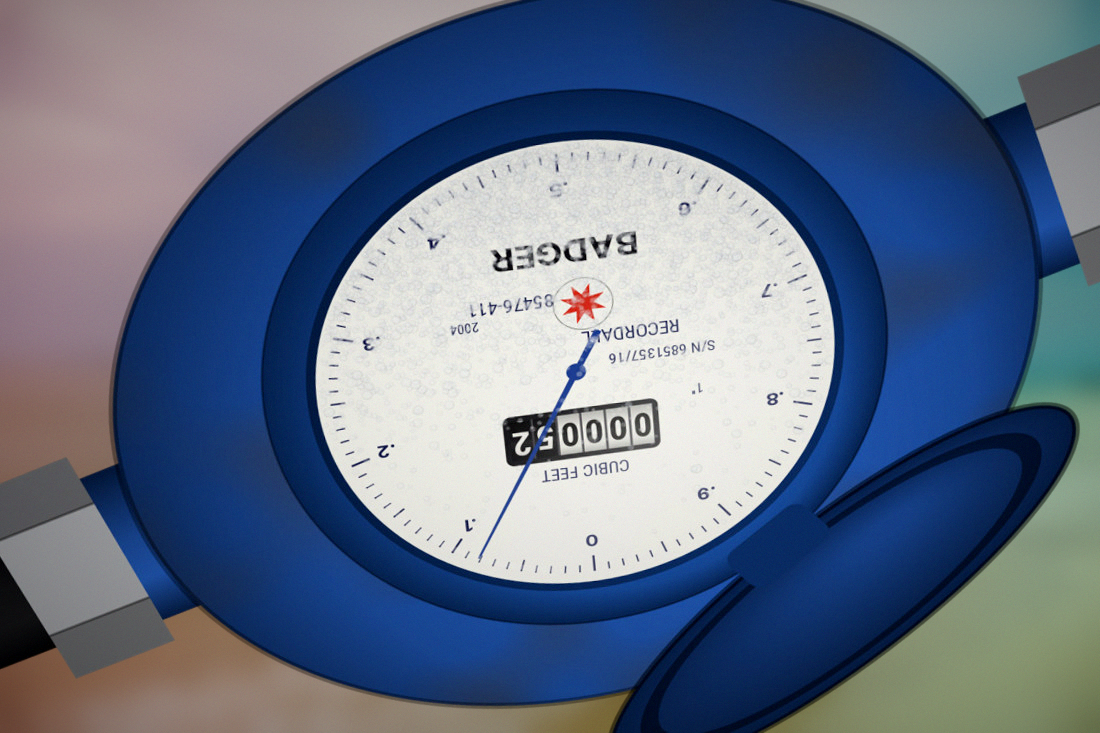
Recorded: 52.08 ft³
